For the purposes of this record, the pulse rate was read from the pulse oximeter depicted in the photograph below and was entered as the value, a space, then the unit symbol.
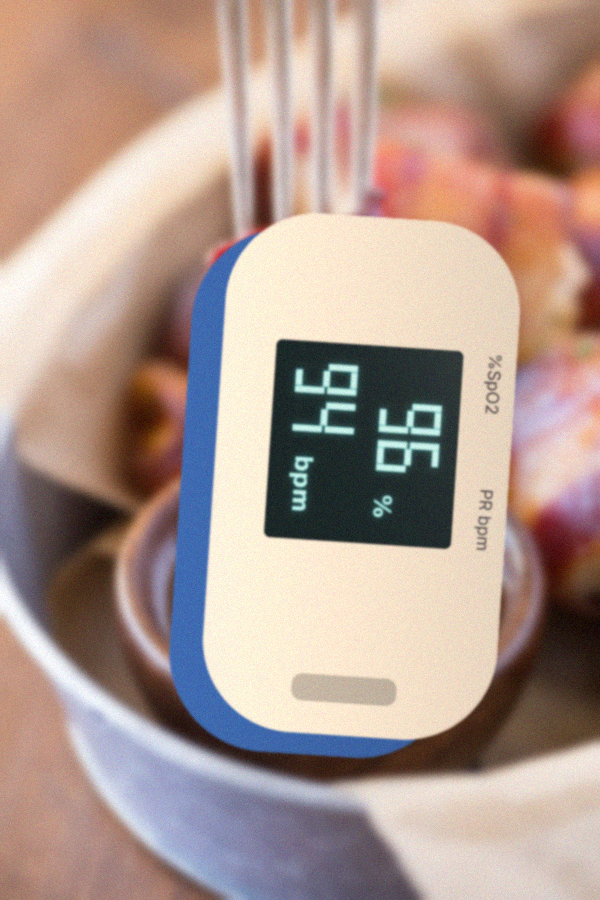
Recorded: 94 bpm
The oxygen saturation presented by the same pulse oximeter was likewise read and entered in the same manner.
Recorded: 96 %
